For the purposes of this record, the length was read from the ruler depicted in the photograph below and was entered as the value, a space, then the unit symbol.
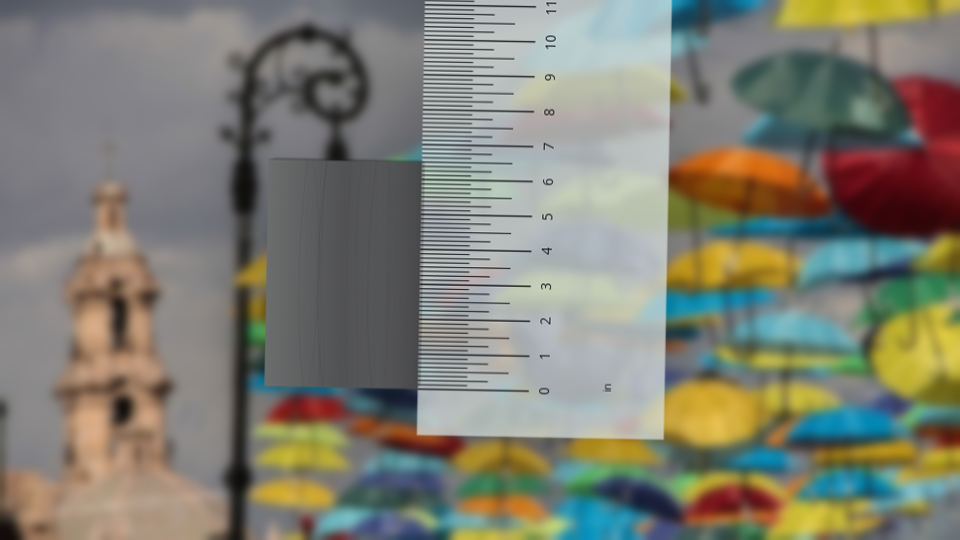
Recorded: 6.5 in
